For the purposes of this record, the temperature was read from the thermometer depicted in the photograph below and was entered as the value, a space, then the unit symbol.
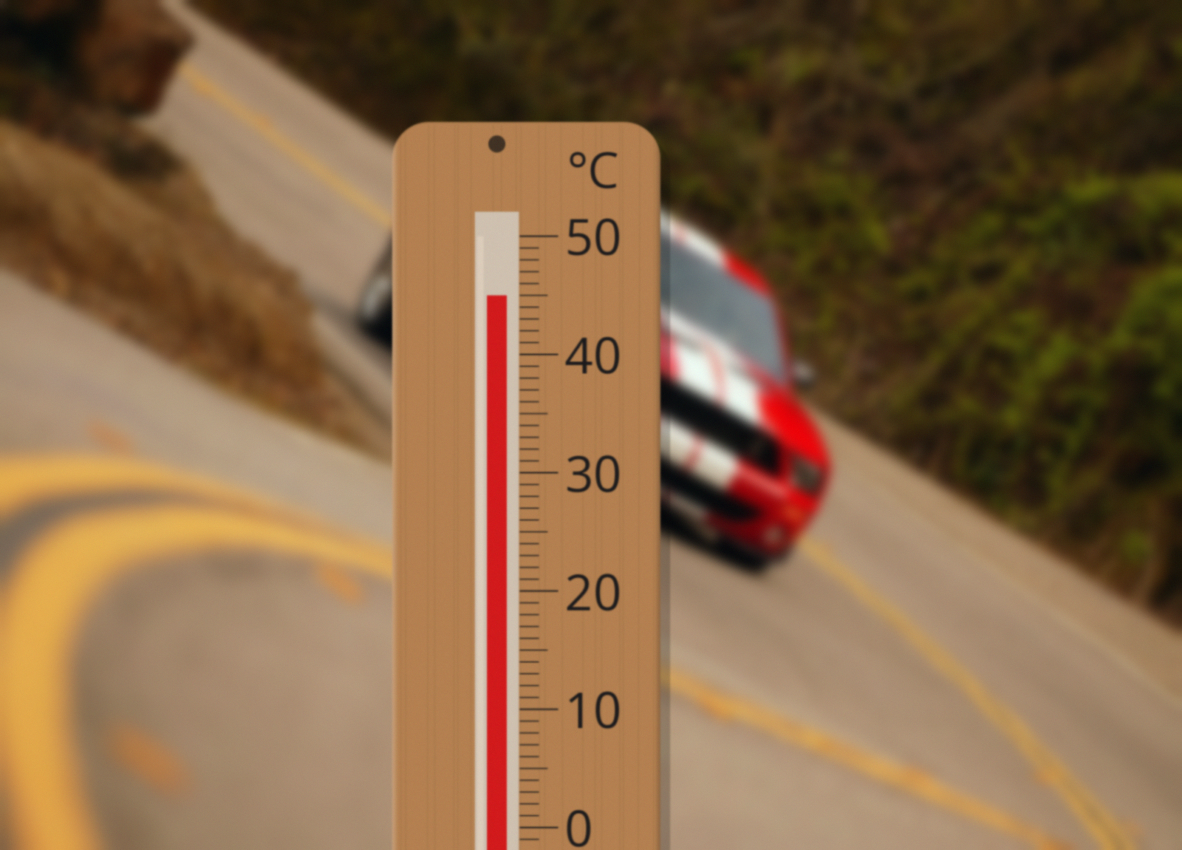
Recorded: 45 °C
